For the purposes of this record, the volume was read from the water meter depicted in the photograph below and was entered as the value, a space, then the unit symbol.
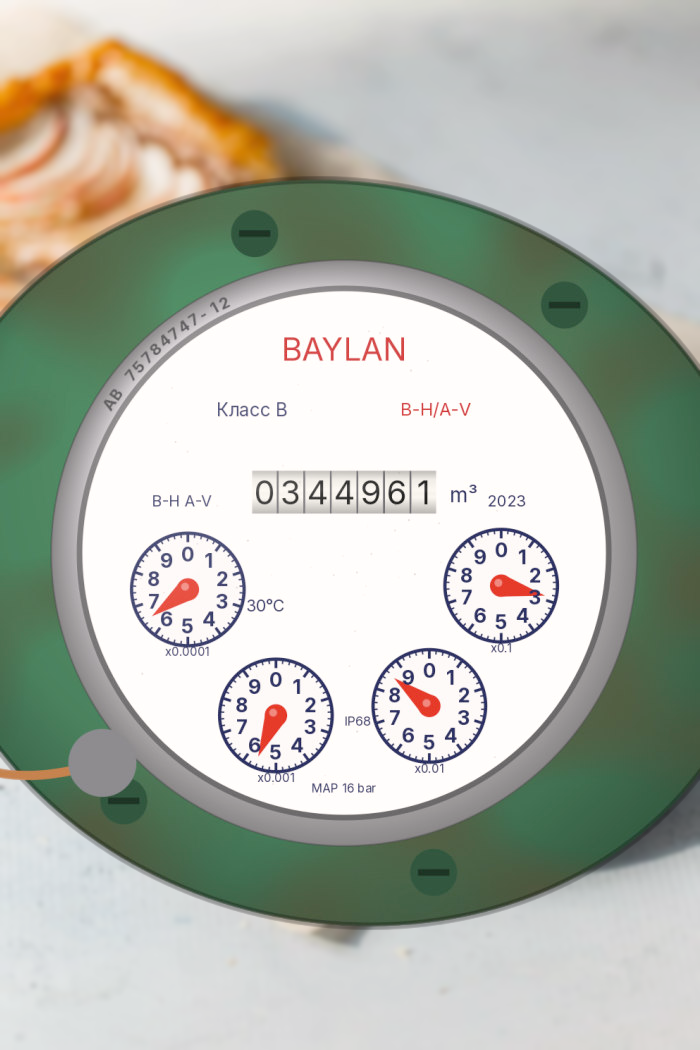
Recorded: 344961.2856 m³
